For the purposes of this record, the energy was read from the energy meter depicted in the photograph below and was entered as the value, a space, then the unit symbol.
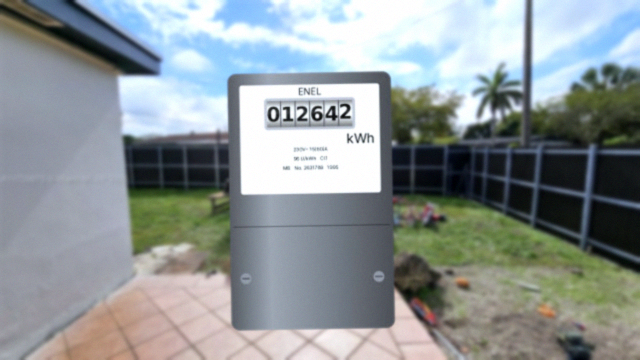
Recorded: 12642 kWh
